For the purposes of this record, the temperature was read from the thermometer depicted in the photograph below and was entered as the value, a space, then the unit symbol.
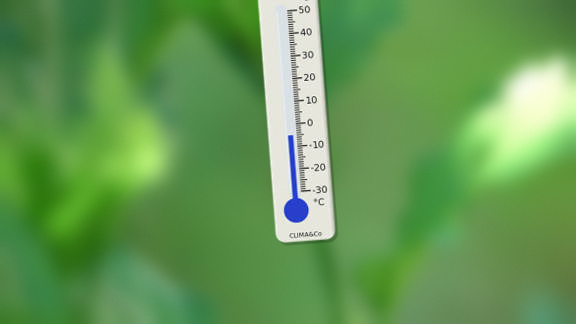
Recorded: -5 °C
